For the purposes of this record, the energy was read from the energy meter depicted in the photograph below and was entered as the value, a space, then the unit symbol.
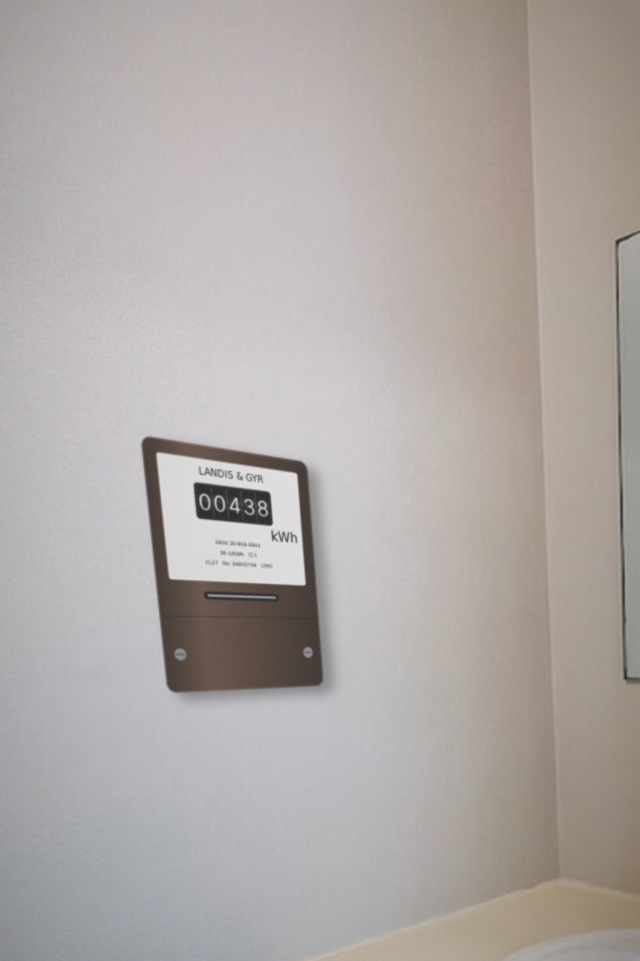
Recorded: 438 kWh
